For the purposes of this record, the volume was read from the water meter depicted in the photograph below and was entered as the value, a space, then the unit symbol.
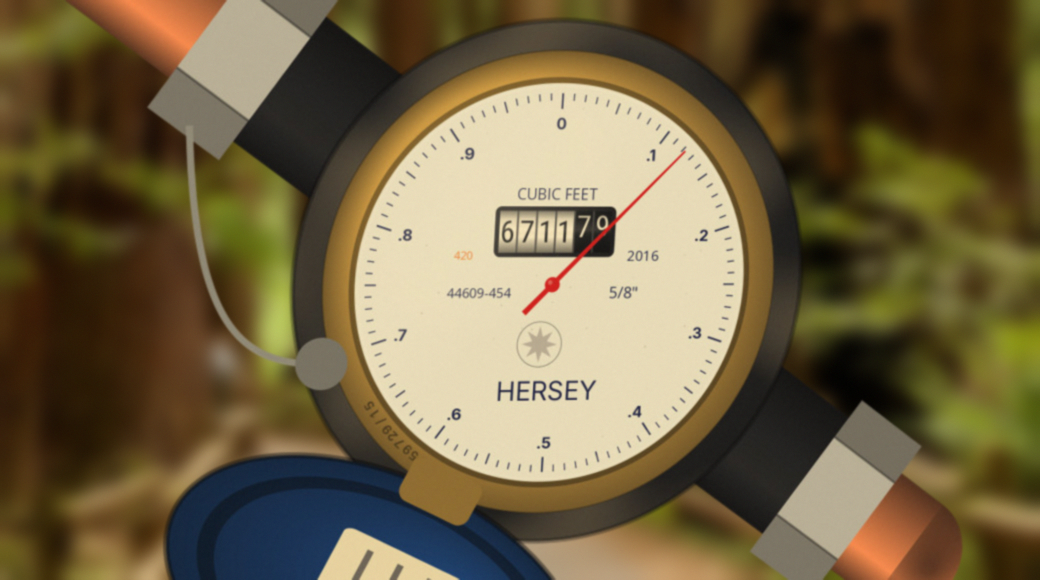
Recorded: 671179.12 ft³
